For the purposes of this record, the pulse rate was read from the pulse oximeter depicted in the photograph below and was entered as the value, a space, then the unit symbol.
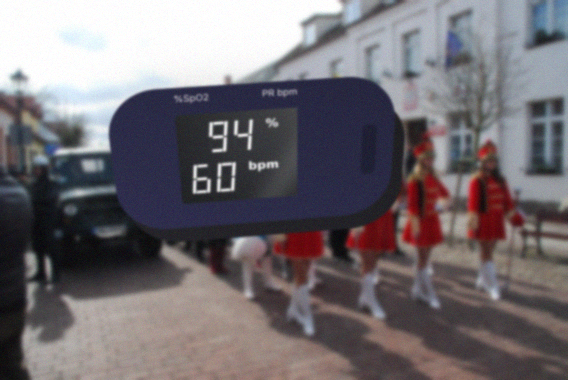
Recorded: 60 bpm
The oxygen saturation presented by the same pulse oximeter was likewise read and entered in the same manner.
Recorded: 94 %
